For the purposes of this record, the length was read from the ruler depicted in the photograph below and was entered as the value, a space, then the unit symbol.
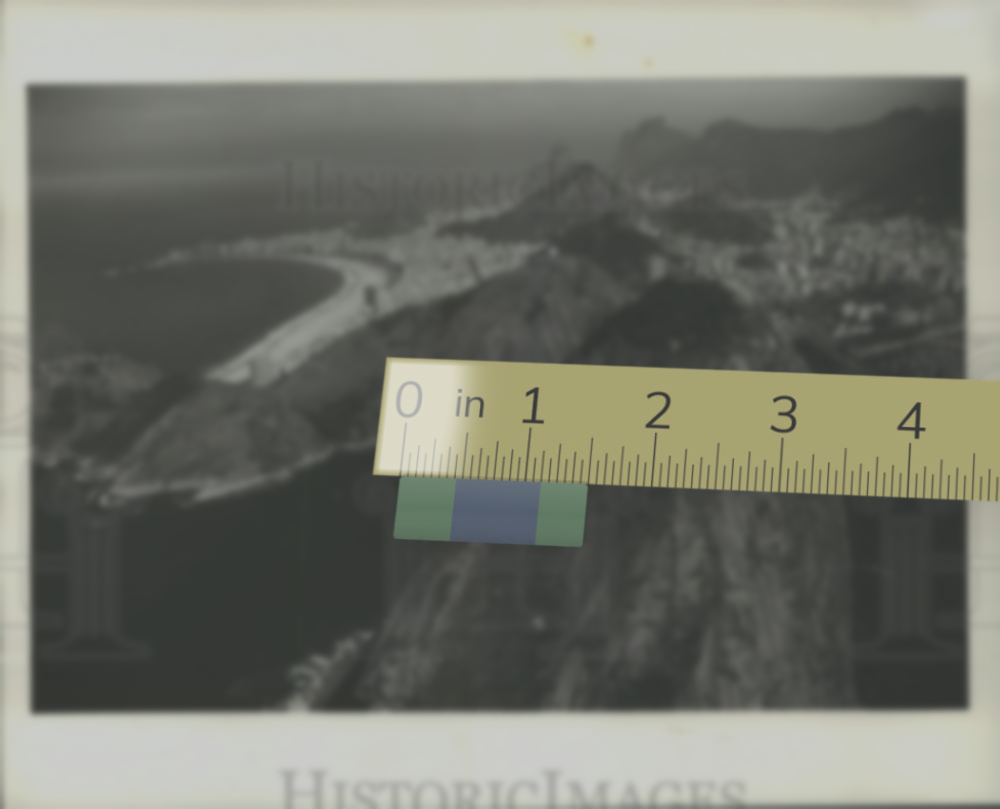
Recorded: 1.5 in
